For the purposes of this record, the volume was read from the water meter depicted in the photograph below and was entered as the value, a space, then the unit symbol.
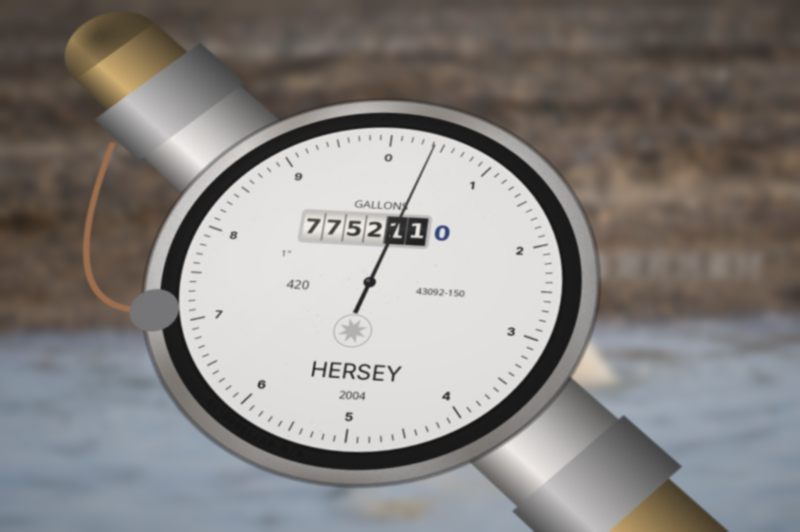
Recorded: 7752110.4 gal
